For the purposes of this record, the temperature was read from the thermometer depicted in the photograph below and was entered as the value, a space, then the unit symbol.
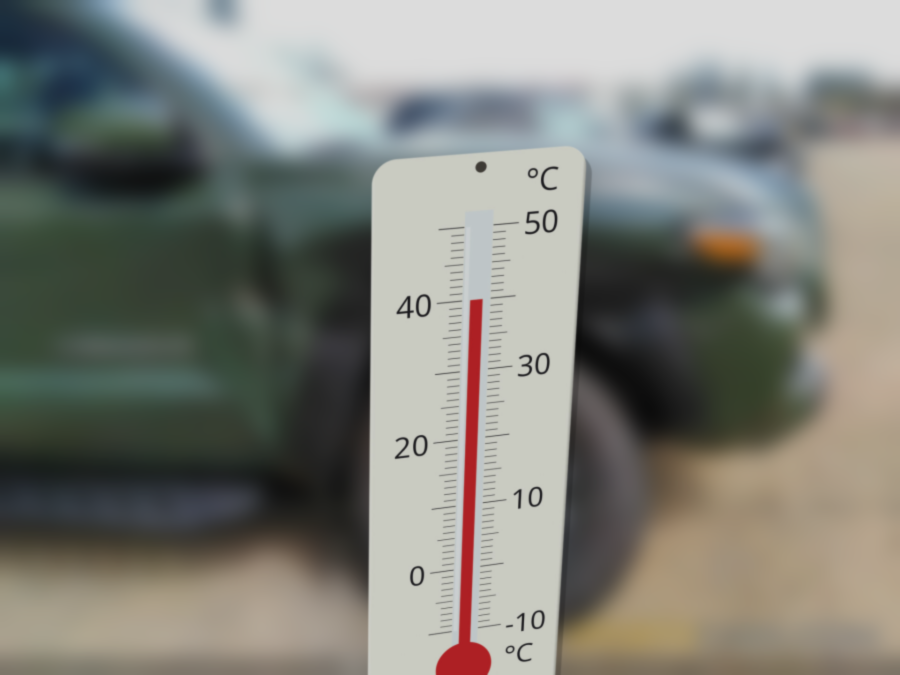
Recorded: 40 °C
